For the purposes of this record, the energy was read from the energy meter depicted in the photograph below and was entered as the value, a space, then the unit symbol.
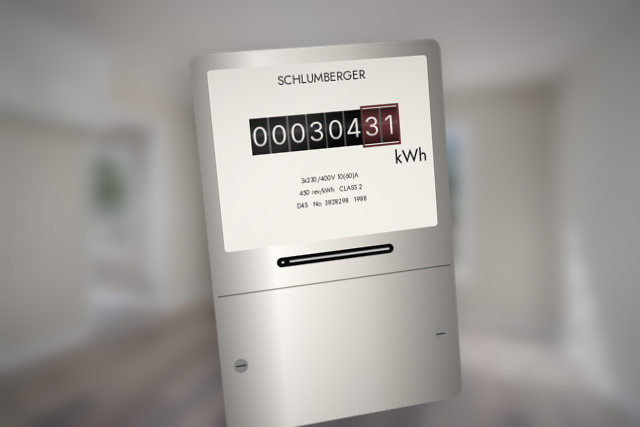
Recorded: 304.31 kWh
